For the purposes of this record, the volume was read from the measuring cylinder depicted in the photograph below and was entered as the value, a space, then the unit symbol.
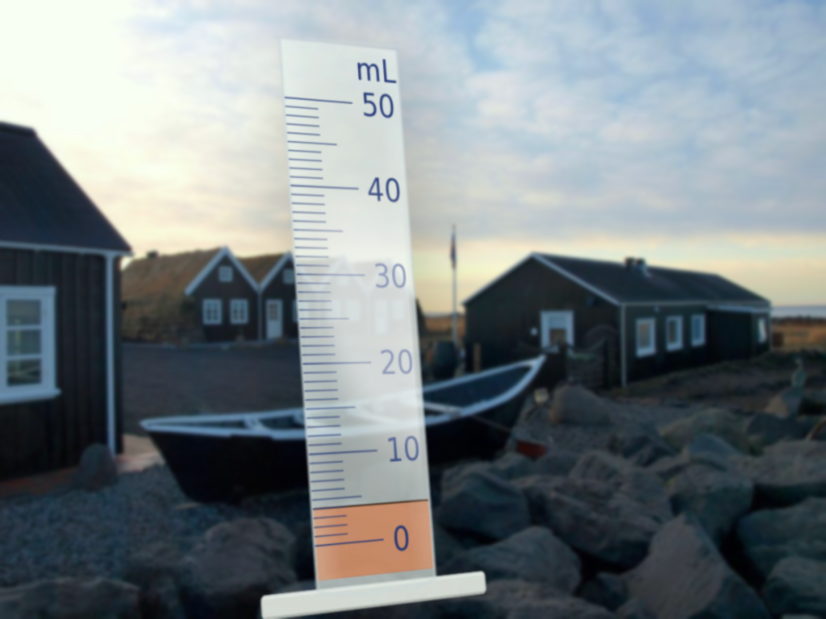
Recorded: 4 mL
